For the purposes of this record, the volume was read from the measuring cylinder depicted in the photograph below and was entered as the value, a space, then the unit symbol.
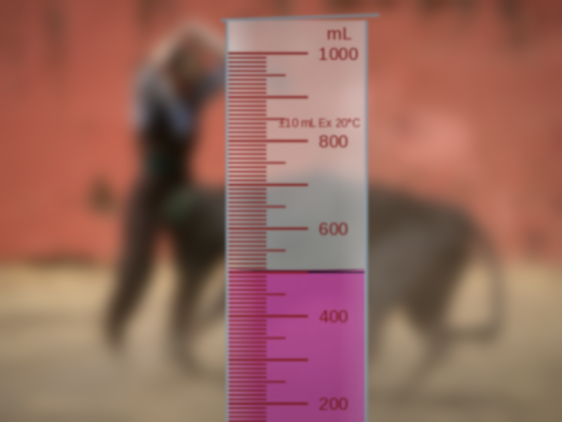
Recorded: 500 mL
